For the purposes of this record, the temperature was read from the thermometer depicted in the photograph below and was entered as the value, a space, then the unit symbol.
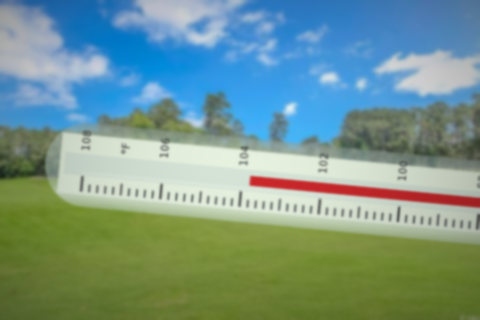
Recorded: 103.8 °F
